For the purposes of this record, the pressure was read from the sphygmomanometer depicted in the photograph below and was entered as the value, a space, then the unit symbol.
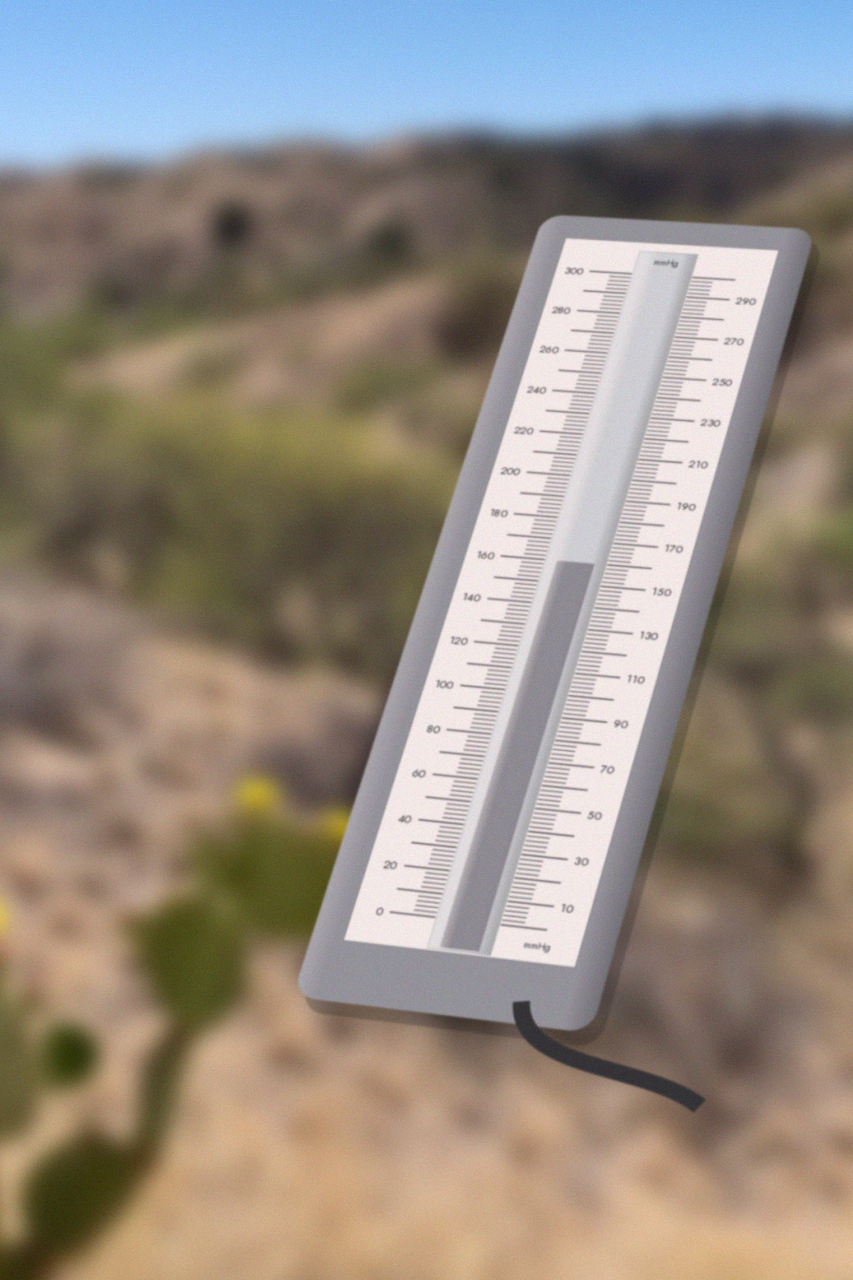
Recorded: 160 mmHg
